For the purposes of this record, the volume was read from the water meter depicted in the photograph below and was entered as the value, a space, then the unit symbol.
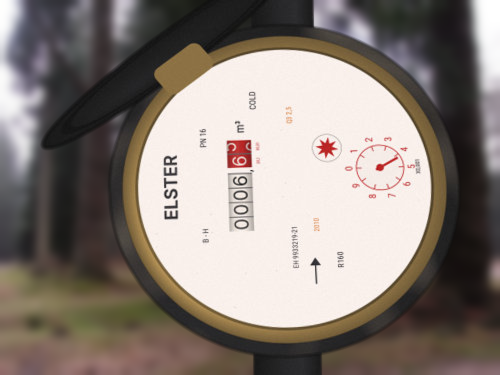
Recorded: 6.654 m³
